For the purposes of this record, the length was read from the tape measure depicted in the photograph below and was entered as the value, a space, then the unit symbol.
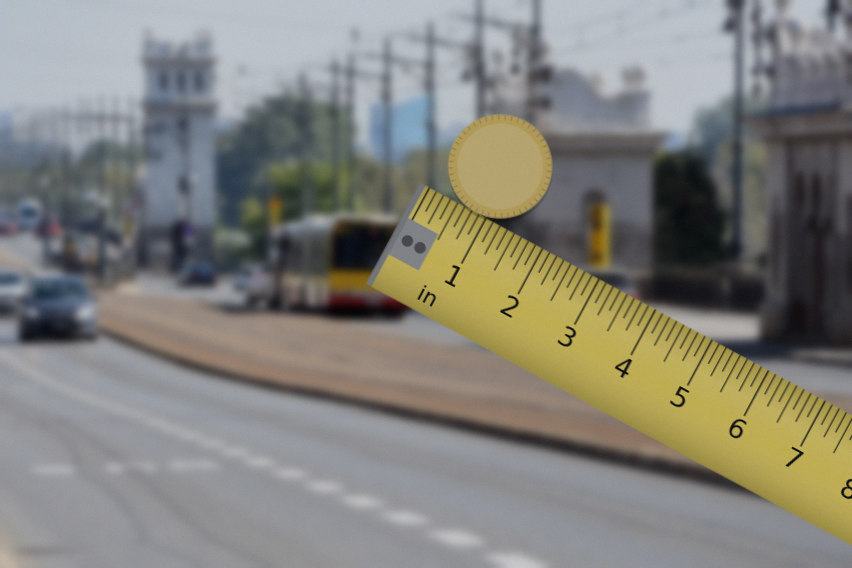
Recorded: 1.625 in
